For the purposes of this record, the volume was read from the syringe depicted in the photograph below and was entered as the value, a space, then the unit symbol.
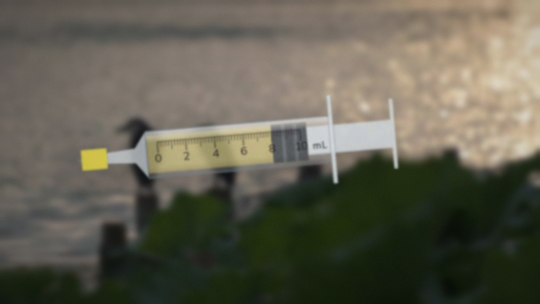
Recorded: 8 mL
